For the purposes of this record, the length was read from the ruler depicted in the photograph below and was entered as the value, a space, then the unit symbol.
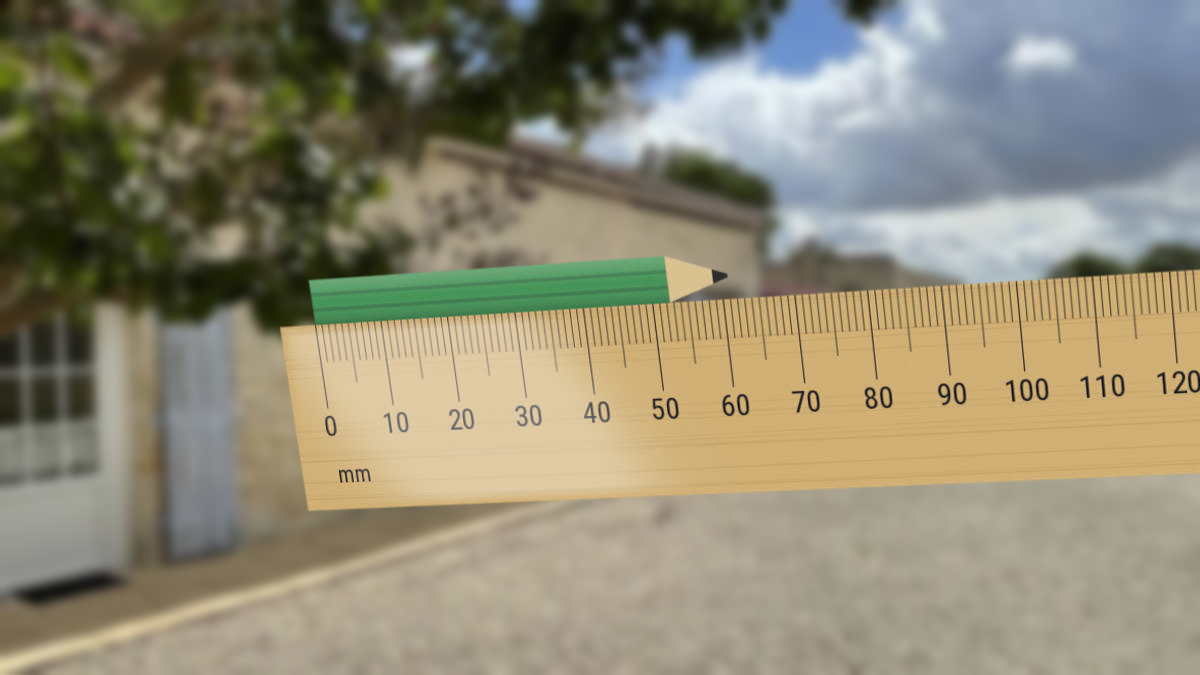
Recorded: 61 mm
